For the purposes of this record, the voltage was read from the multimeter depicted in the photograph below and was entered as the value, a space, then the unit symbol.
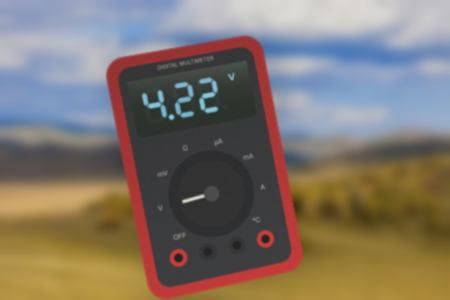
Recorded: 4.22 V
